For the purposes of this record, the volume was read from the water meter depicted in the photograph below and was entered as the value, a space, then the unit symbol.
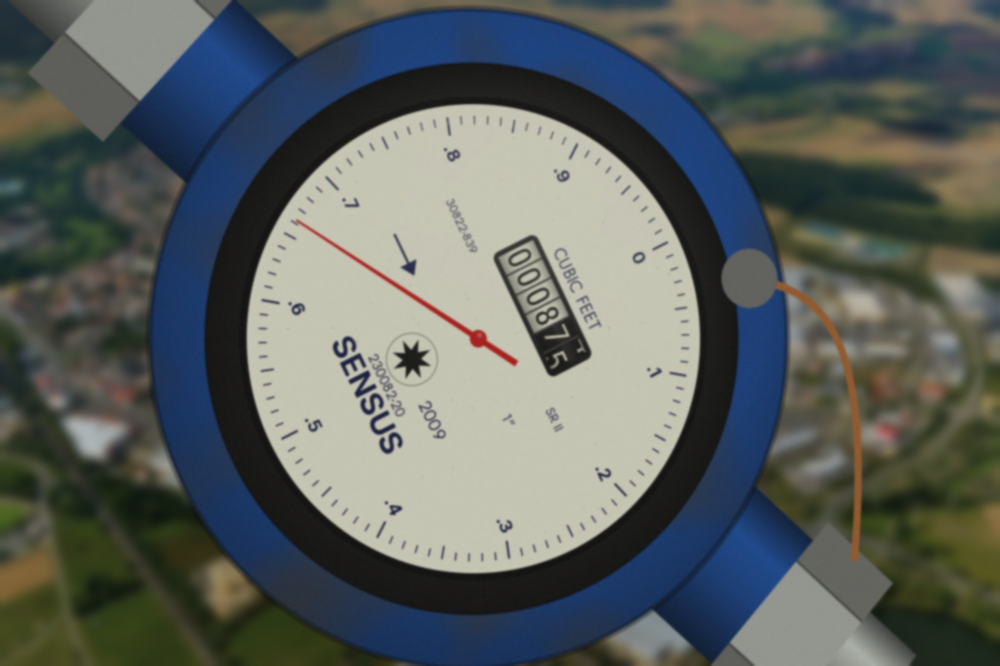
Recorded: 874.66 ft³
